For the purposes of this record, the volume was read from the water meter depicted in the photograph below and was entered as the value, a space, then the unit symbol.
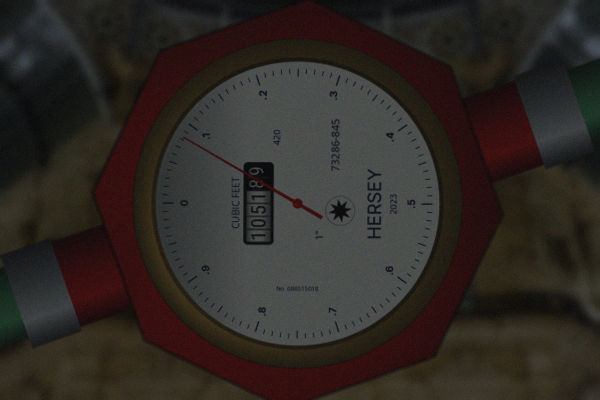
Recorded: 105189.08 ft³
